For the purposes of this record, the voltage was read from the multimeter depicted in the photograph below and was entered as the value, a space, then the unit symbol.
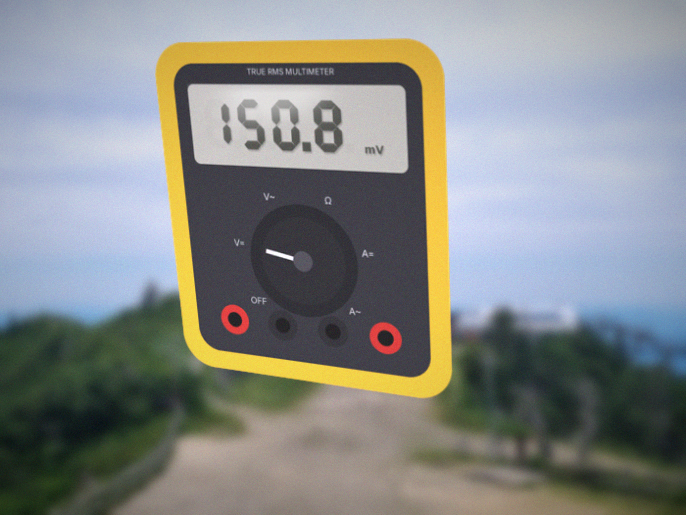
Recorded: 150.8 mV
